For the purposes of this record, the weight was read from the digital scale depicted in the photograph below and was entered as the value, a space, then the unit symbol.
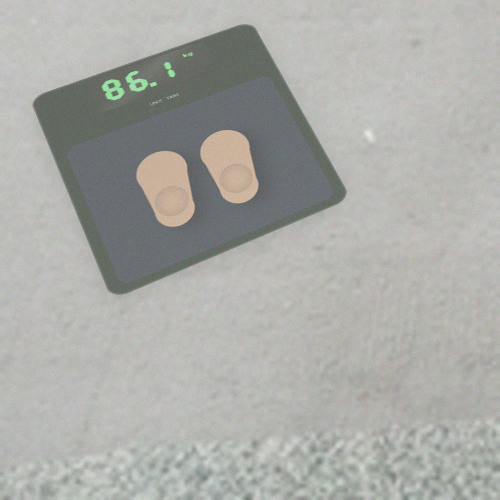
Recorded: 86.1 kg
